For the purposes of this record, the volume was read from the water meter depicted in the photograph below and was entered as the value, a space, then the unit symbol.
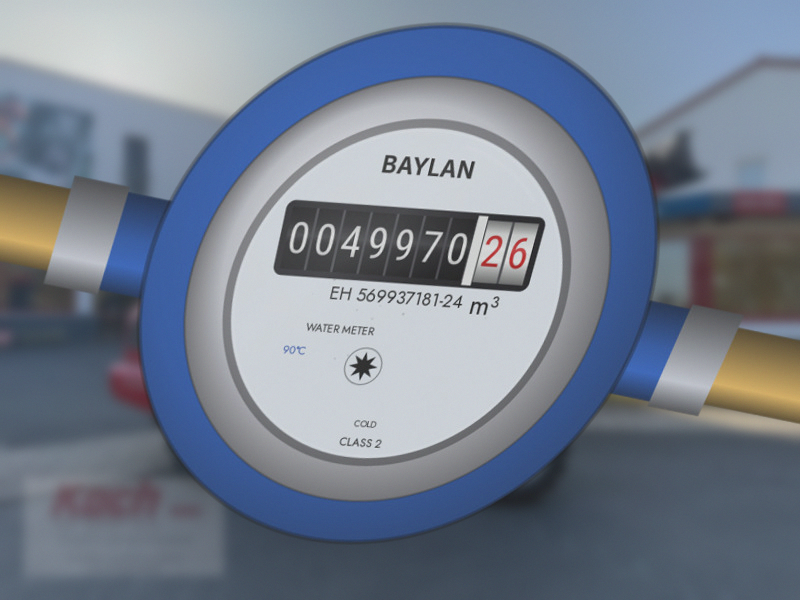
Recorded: 49970.26 m³
